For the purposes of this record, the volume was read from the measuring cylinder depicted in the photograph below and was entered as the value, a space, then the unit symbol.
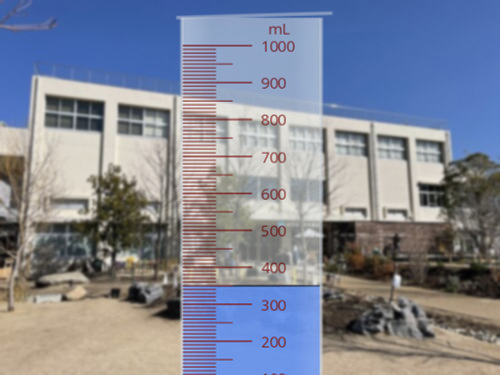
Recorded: 350 mL
